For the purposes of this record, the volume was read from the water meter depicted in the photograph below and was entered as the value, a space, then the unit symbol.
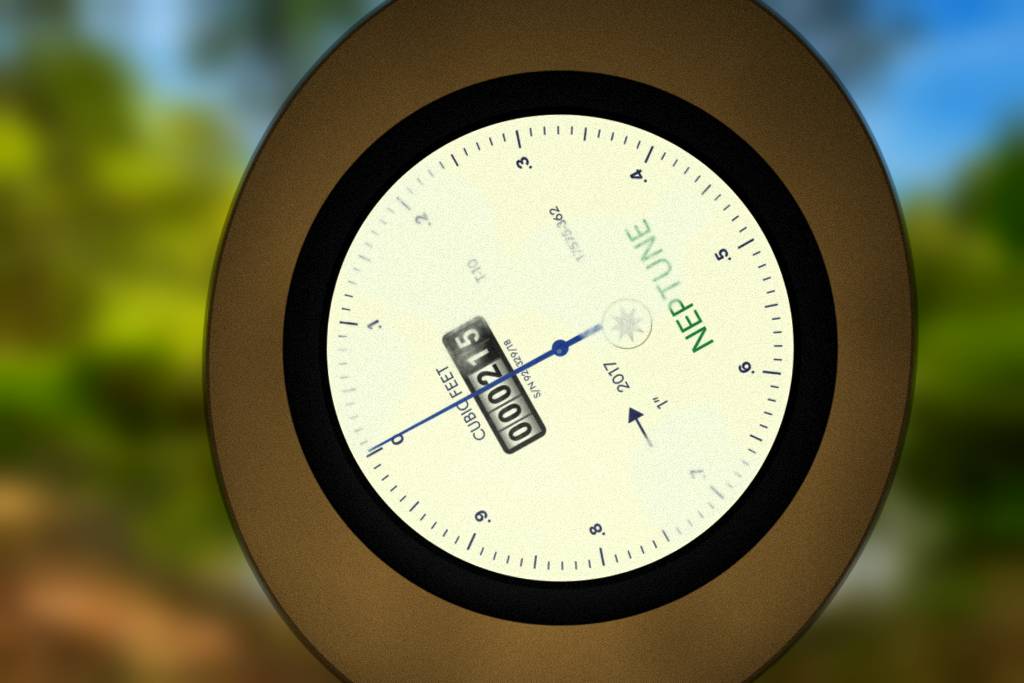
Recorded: 215.00 ft³
